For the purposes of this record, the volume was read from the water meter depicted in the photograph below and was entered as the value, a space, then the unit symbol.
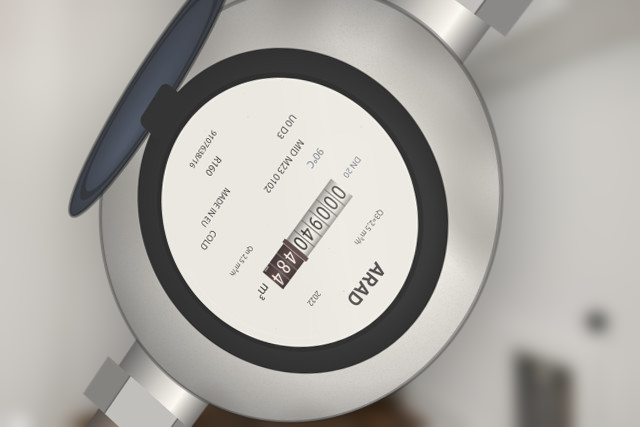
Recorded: 940.484 m³
